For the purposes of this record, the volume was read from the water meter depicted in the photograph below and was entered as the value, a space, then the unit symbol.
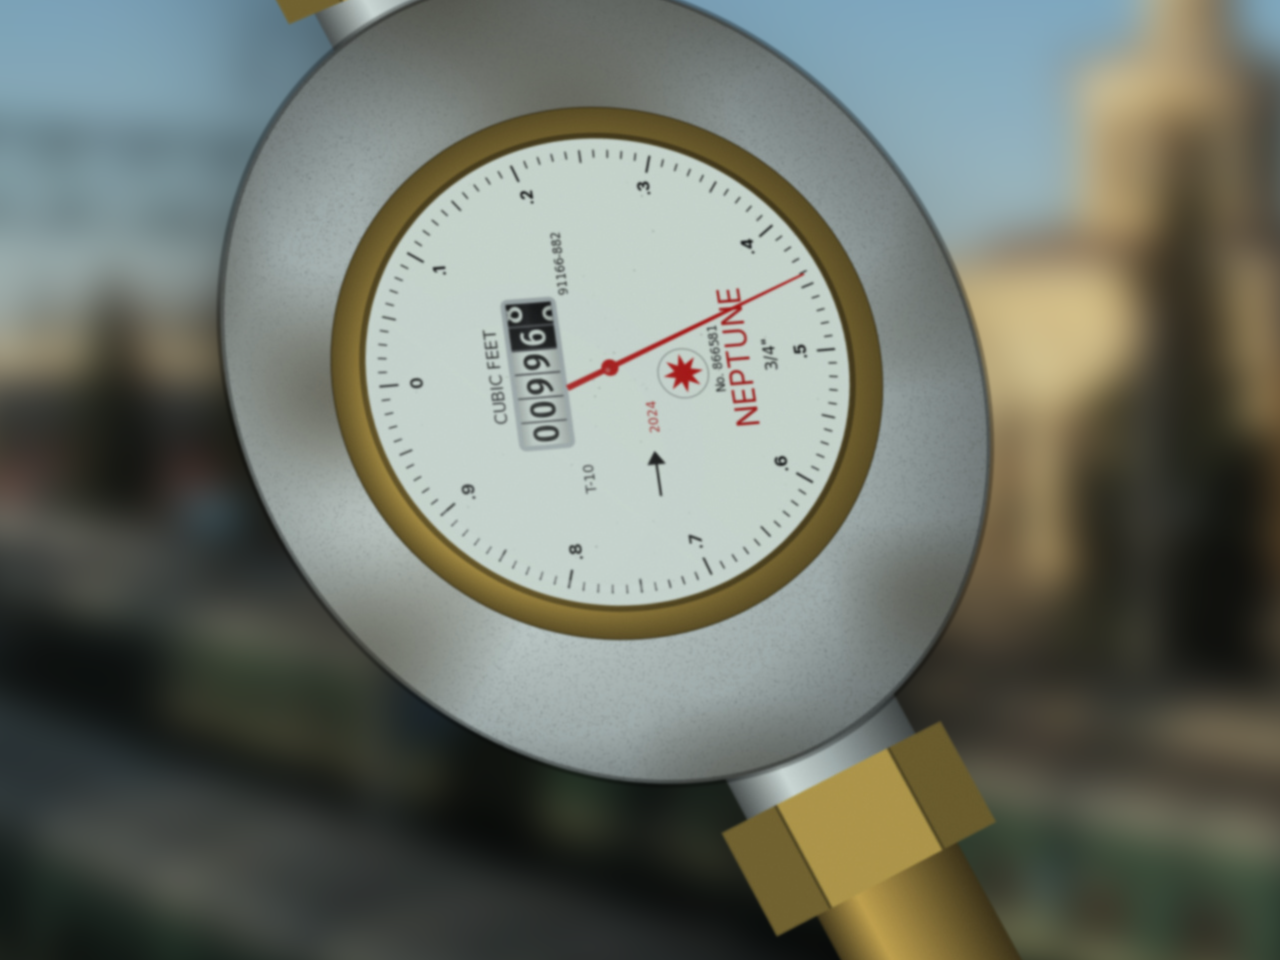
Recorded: 9968.44 ft³
